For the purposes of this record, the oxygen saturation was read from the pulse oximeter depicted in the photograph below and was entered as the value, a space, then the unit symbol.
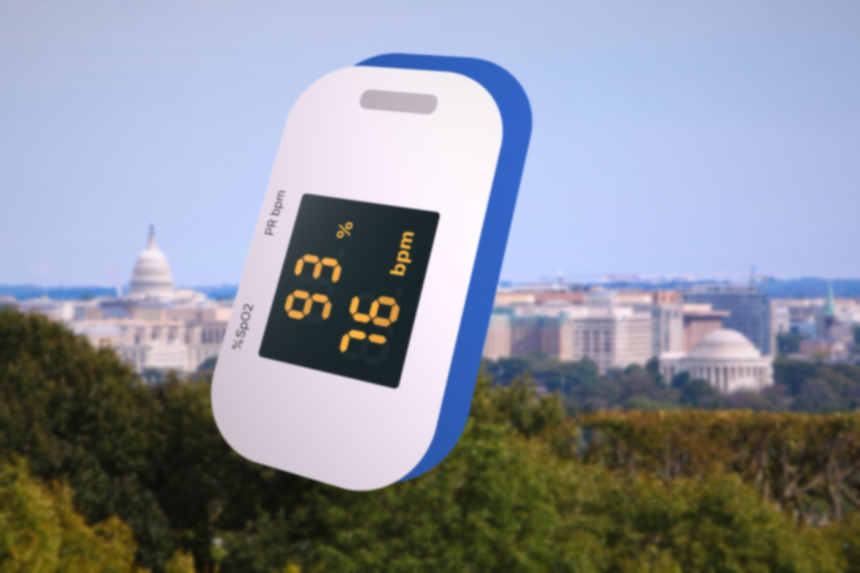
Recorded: 93 %
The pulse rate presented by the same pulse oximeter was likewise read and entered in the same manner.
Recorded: 76 bpm
